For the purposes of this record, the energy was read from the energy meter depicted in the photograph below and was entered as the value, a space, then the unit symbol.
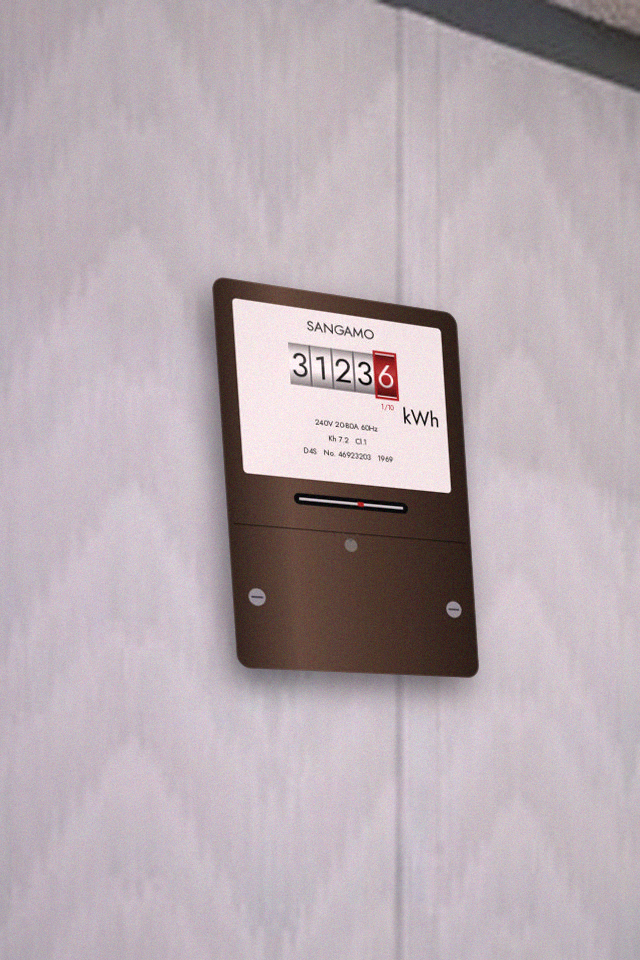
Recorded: 3123.6 kWh
